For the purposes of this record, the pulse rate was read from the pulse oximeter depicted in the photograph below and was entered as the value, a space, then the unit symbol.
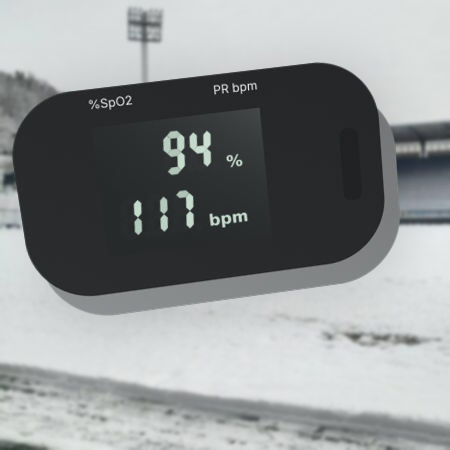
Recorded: 117 bpm
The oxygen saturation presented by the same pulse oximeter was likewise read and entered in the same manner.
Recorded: 94 %
